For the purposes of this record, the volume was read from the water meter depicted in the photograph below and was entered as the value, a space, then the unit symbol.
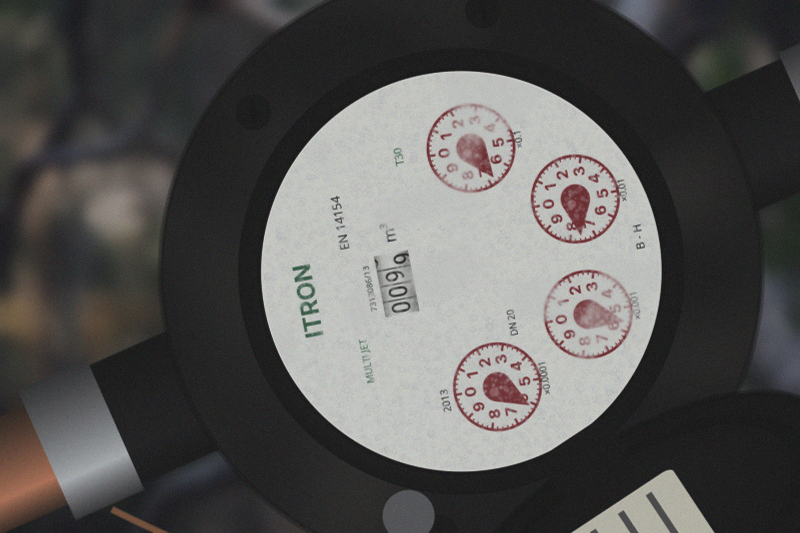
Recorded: 98.6756 m³
